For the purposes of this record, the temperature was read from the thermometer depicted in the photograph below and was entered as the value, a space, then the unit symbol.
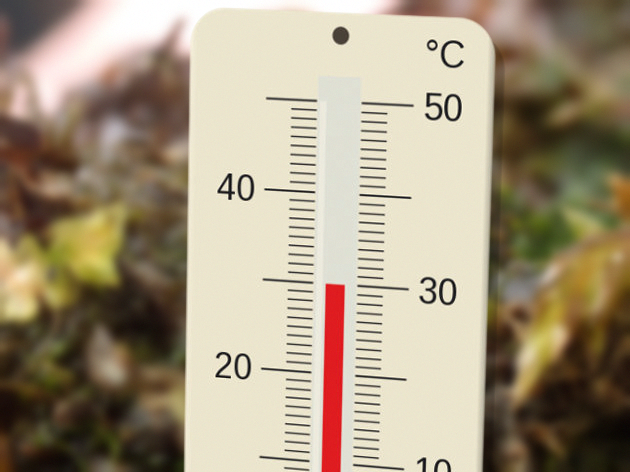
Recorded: 30 °C
